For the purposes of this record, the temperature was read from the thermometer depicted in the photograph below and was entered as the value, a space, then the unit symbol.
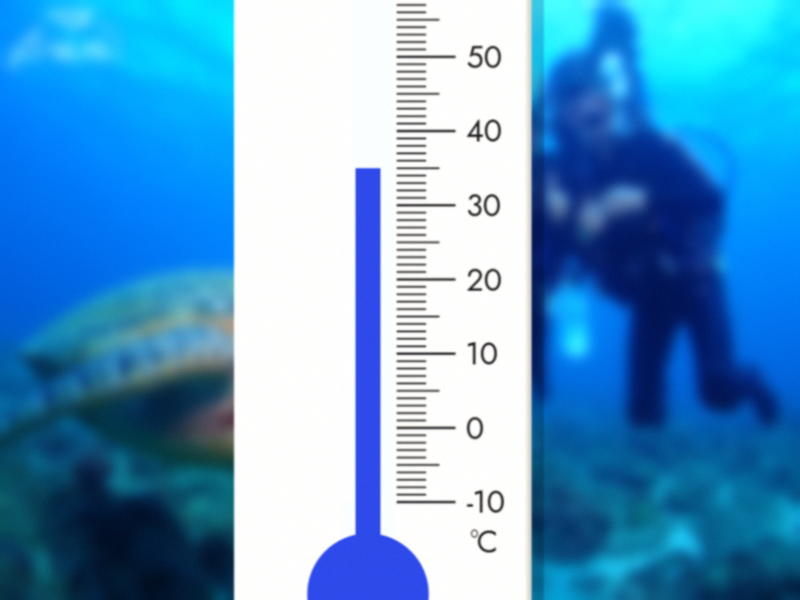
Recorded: 35 °C
